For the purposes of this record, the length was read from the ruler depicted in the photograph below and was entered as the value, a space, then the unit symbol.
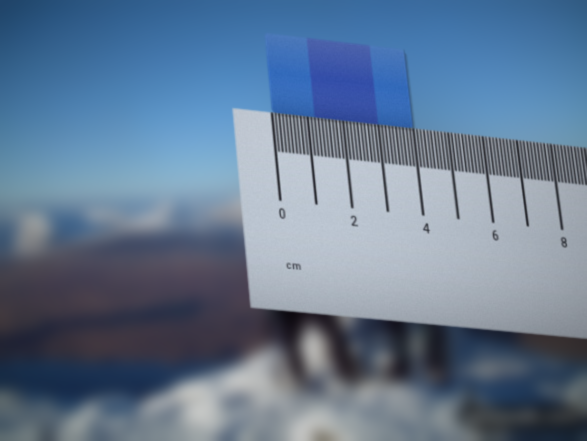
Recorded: 4 cm
